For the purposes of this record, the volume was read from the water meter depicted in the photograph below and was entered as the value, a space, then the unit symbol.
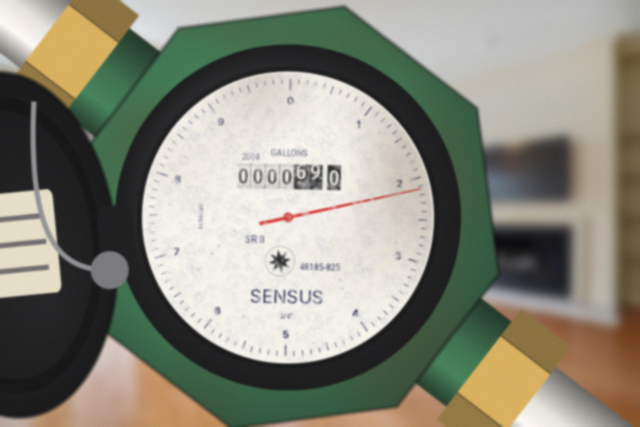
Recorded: 692.1 gal
